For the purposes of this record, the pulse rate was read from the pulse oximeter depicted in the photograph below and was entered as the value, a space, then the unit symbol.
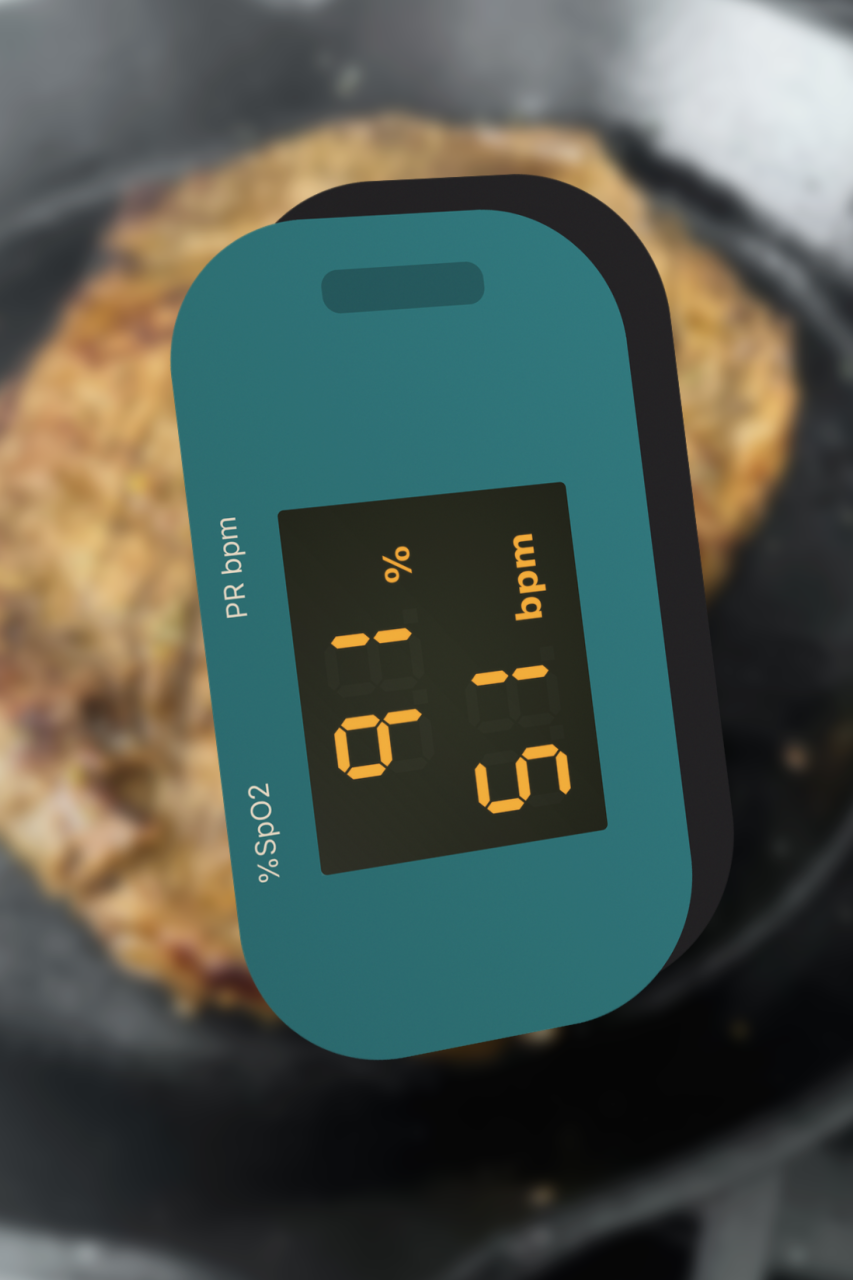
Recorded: 51 bpm
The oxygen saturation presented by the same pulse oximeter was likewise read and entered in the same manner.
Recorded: 91 %
